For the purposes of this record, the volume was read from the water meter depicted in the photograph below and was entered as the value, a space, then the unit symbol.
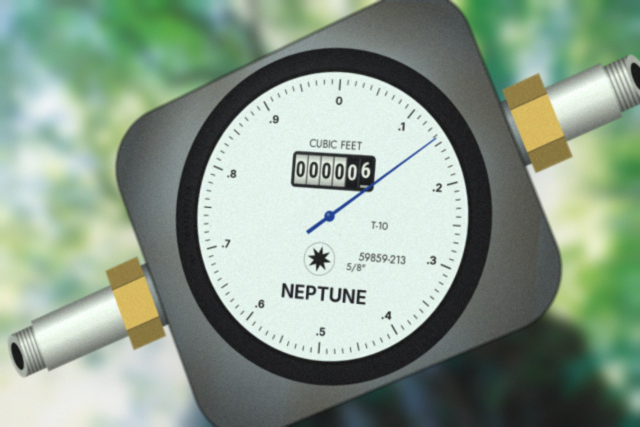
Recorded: 6.14 ft³
